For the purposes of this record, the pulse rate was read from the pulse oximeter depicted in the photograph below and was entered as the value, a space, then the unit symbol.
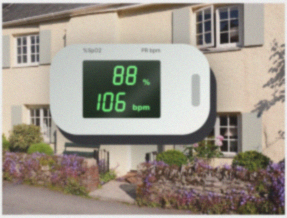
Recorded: 106 bpm
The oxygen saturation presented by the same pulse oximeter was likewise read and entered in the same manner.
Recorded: 88 %
